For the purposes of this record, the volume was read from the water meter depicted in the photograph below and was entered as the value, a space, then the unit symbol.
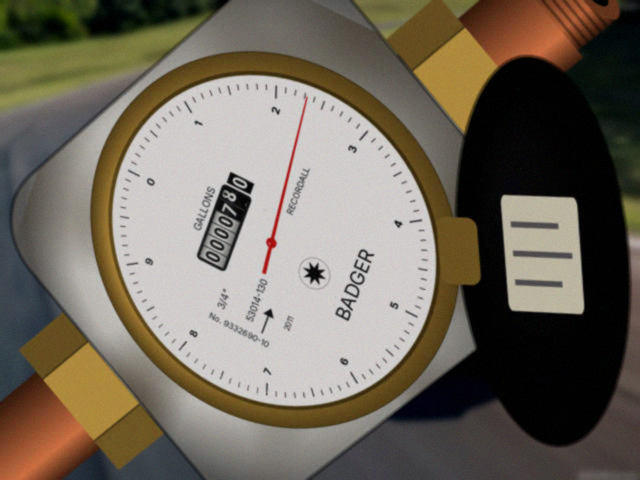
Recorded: 782.3 gal
